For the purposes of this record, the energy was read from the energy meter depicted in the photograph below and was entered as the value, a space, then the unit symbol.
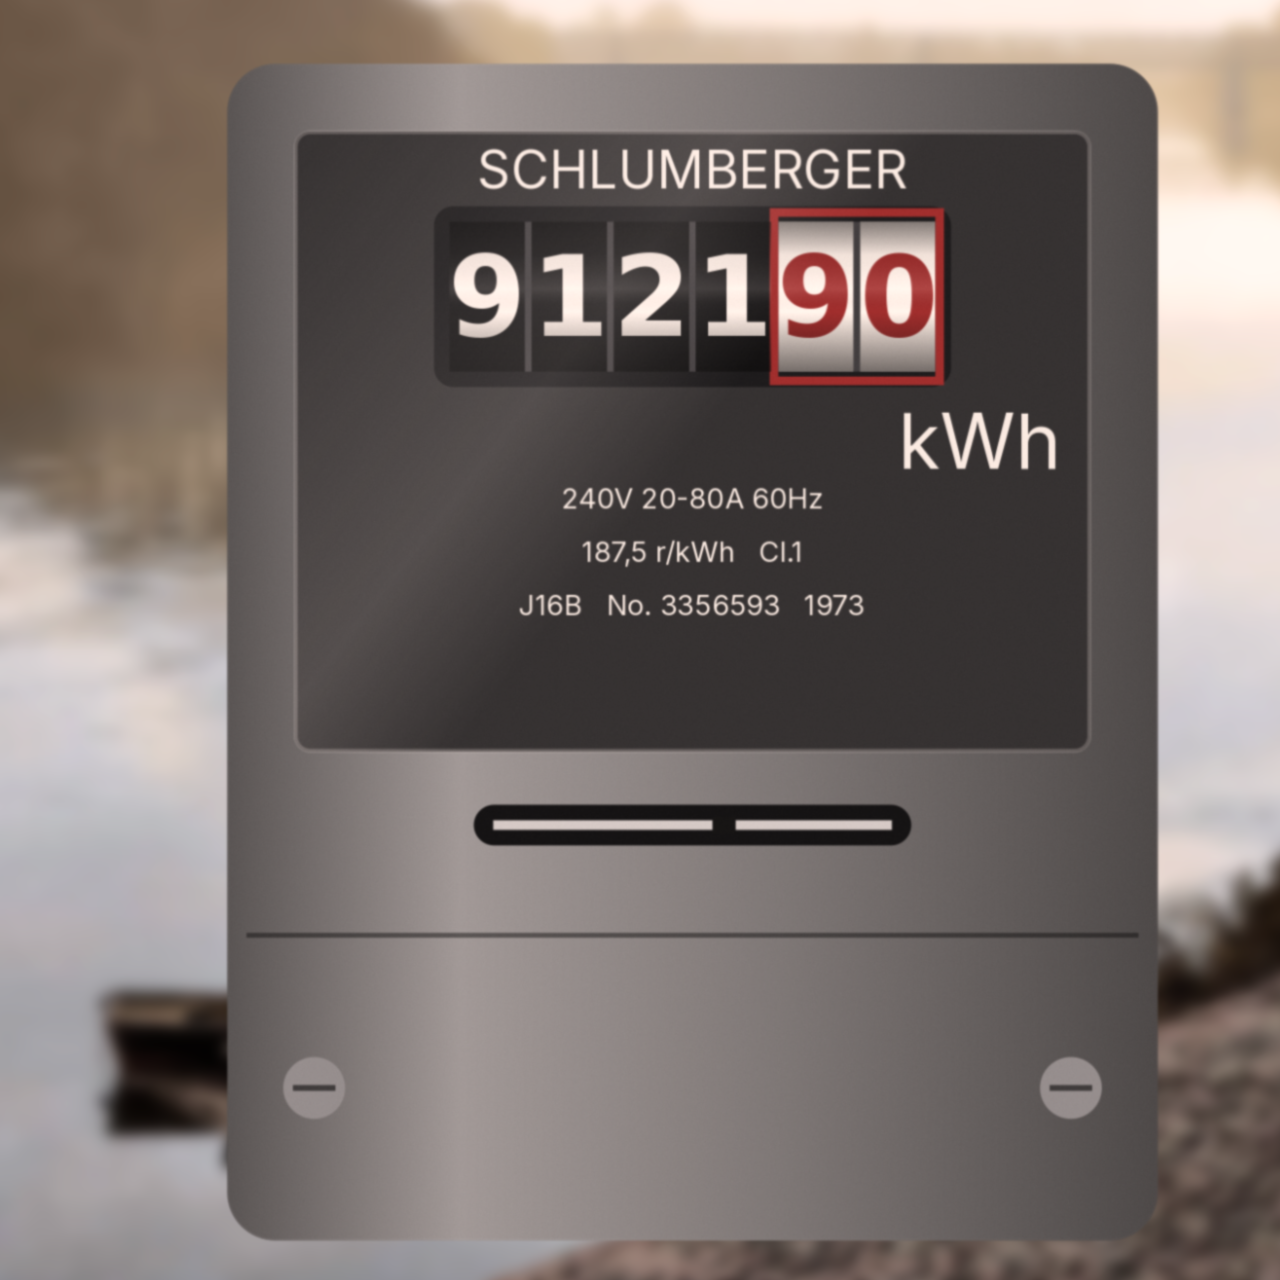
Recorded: 9121.90 kWh
